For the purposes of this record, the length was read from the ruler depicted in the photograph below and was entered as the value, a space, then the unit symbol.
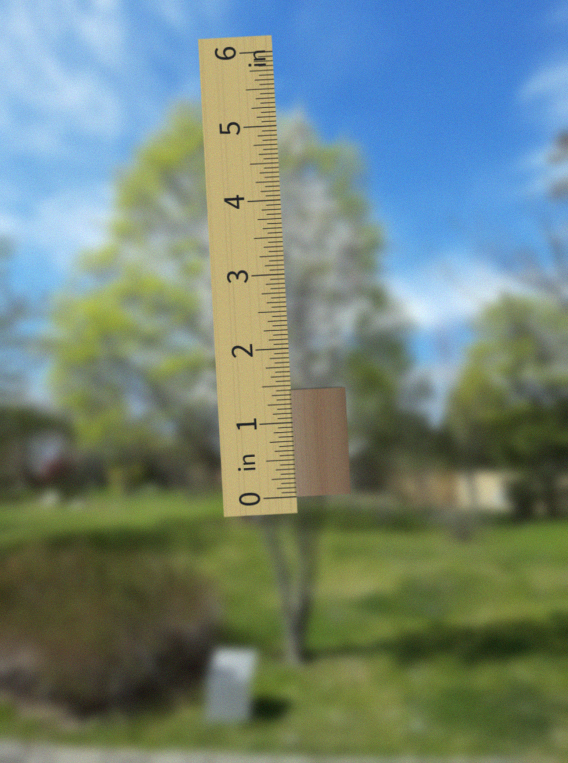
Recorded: 1.4375 in
